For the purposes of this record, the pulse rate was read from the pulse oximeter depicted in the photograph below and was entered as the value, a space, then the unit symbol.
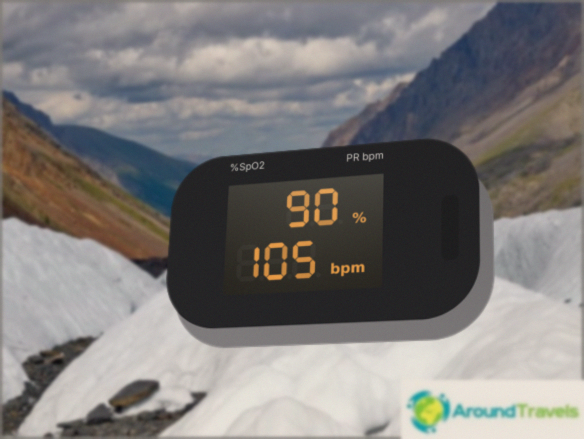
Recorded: 105 bpm
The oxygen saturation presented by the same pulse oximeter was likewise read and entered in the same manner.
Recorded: 90 %
